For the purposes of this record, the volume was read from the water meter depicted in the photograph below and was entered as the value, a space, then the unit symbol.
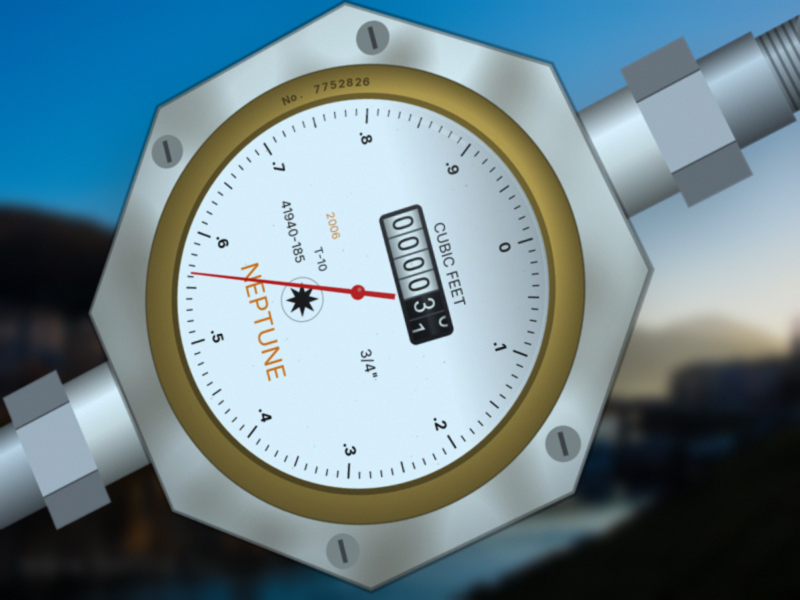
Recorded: 30.56 ft³
